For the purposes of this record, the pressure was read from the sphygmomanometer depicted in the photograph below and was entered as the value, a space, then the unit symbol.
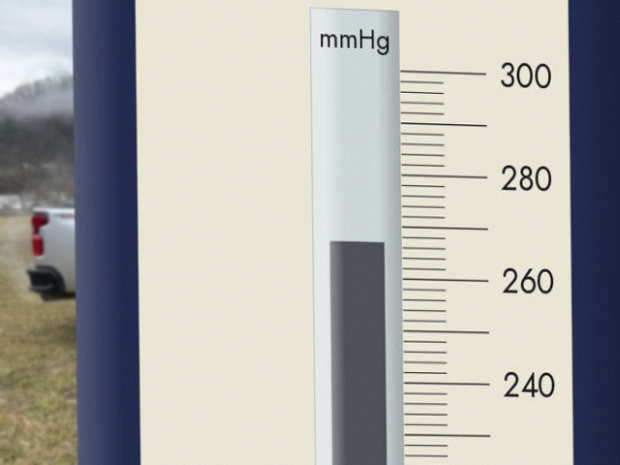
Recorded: 267 mmHg
